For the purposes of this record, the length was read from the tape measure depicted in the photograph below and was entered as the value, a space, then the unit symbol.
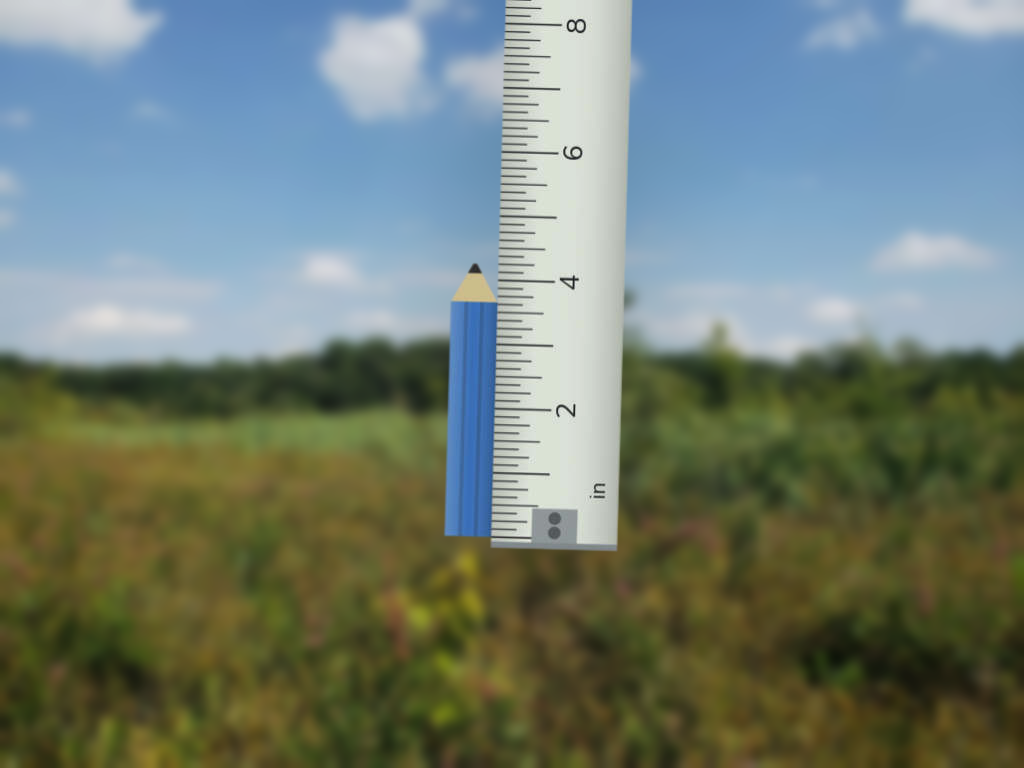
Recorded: 4.25 in
